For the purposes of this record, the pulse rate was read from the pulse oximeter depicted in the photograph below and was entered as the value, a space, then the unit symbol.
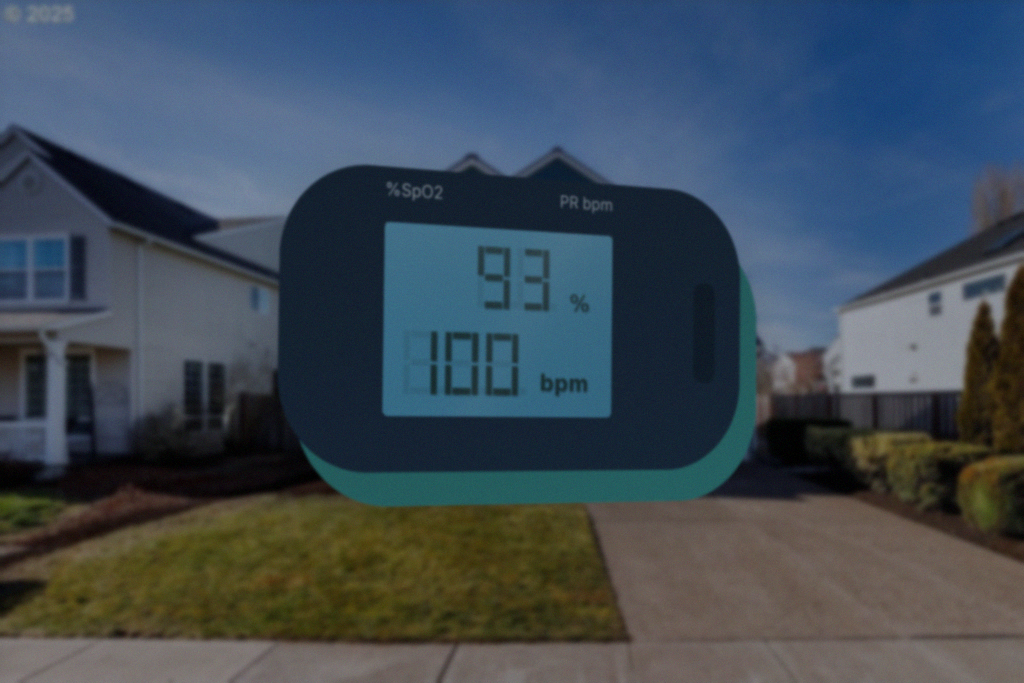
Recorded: 100 bpm
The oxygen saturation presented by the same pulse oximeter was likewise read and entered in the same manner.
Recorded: 93 %
